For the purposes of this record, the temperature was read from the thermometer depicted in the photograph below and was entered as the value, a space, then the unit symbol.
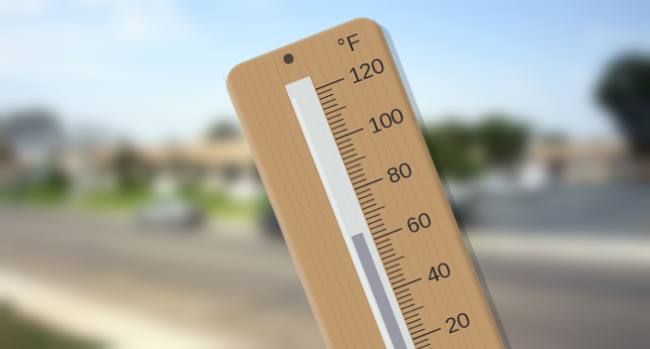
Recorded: 64 °F
